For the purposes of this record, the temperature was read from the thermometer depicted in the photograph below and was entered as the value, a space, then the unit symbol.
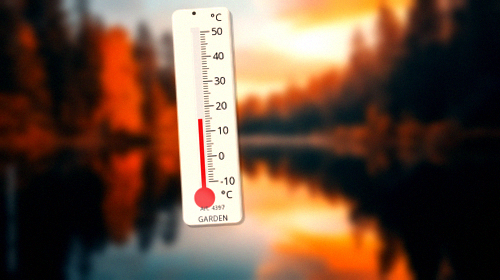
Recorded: 15 °C
